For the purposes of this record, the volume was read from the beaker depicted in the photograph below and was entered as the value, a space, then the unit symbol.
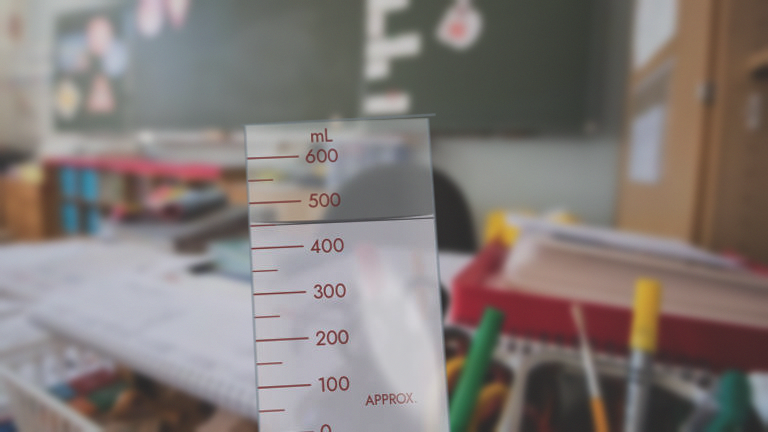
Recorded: 450 mL
